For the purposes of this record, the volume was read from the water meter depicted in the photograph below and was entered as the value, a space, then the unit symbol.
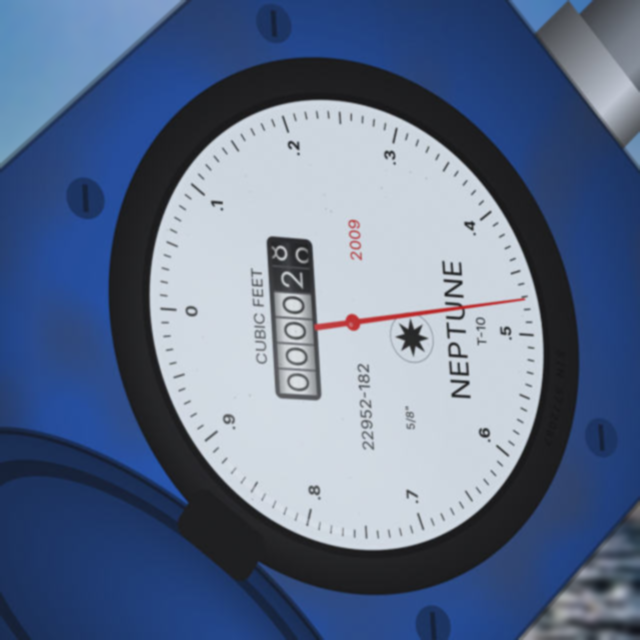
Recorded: 28.47 ft³
